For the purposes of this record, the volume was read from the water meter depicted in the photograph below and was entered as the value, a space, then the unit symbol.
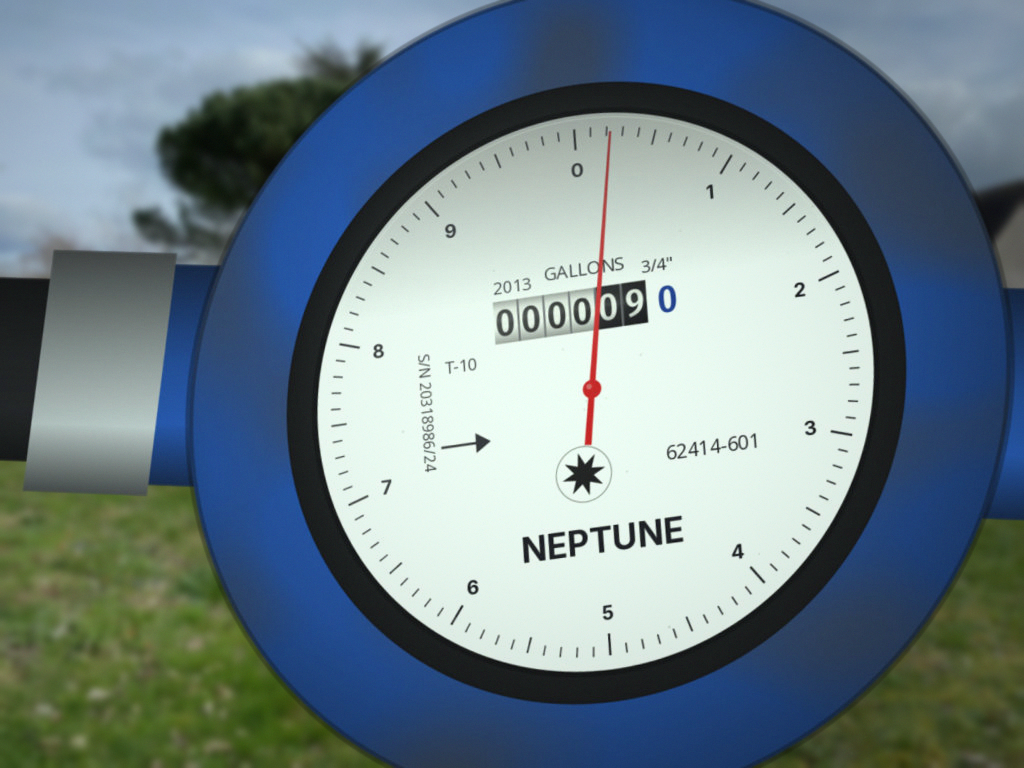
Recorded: 90.2 gal
